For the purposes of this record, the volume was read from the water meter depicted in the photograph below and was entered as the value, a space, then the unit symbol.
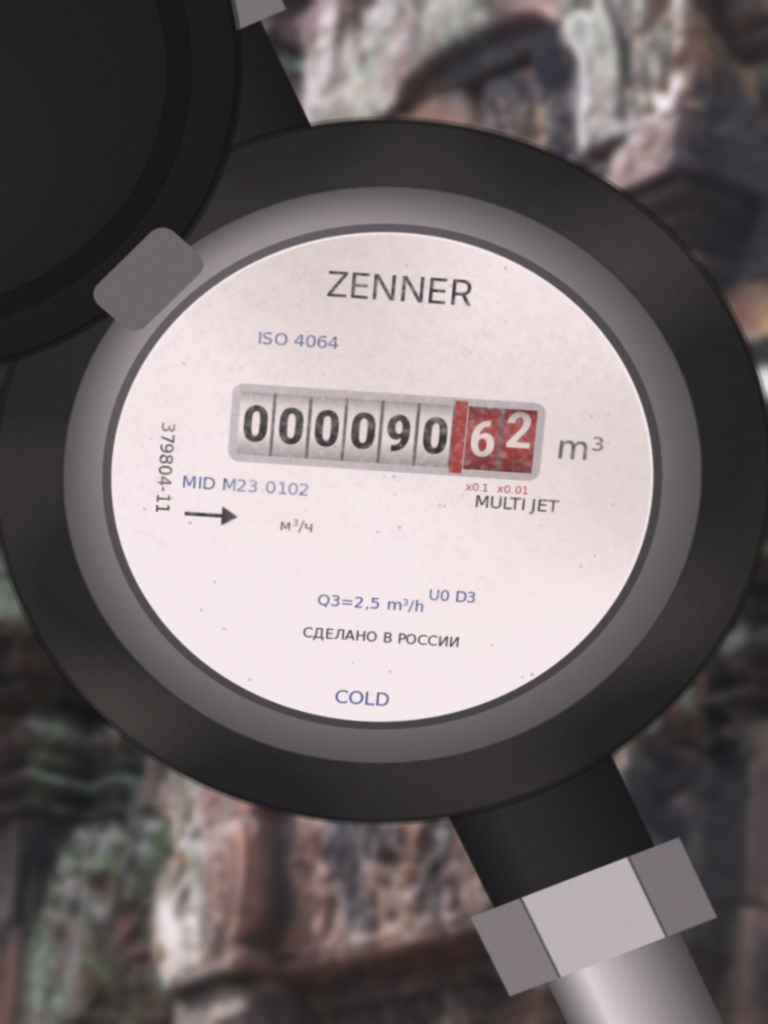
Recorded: 90.62 m³
